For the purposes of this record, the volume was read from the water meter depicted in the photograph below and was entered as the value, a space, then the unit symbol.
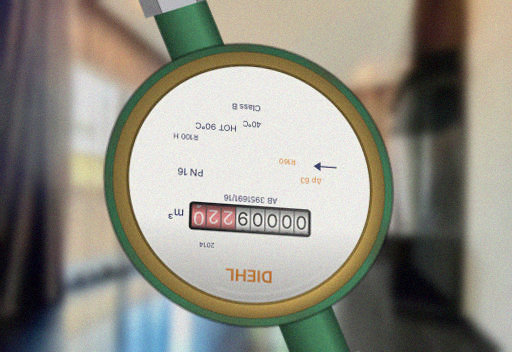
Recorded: 9.220 m³
